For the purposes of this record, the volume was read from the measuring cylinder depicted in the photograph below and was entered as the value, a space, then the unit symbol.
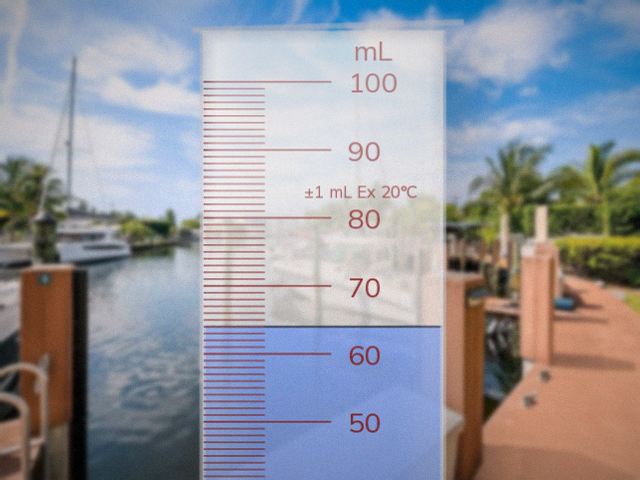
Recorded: 64 mL
